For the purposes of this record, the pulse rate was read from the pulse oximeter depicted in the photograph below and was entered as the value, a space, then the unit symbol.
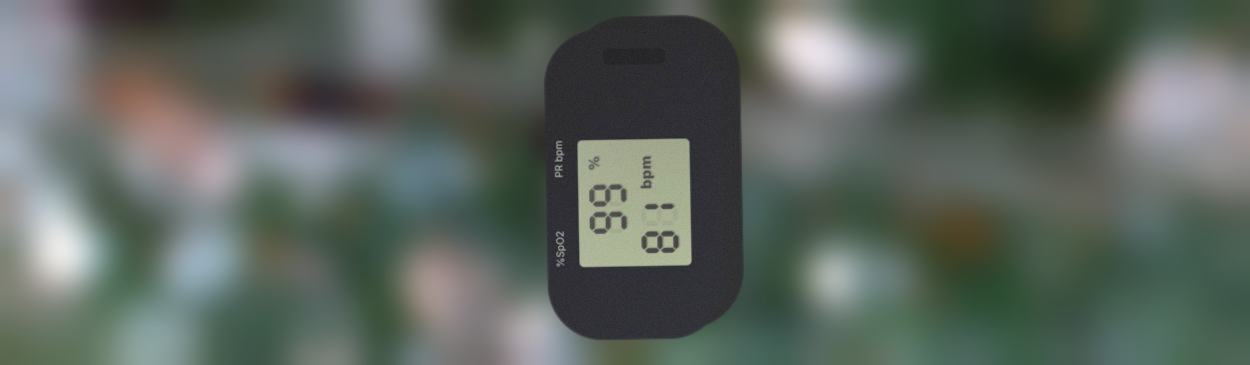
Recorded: 81 bpm
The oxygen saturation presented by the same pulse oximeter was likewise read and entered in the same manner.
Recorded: 99 %
